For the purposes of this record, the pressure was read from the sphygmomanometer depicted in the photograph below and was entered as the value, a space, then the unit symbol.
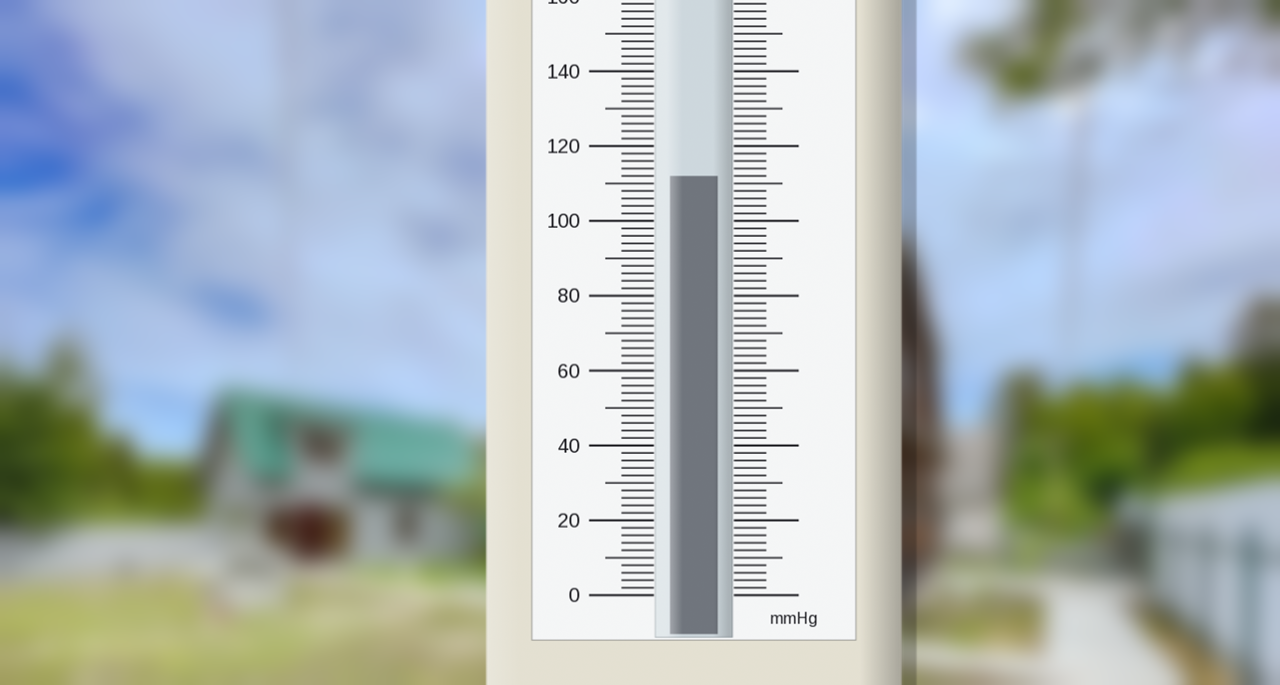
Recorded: 112 mmHg
